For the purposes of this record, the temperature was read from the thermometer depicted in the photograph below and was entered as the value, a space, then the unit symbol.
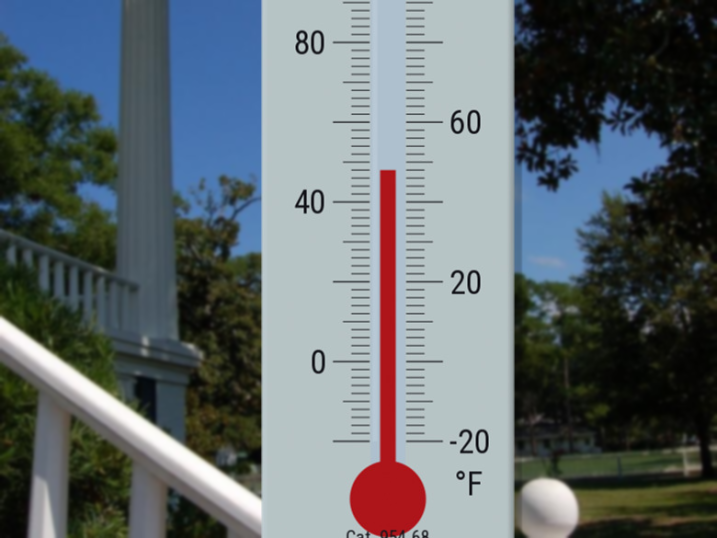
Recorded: 48 °F
